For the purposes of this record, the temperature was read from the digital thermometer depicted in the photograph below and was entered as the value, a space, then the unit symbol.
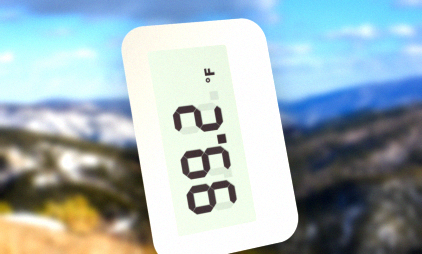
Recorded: 99.2 °F
